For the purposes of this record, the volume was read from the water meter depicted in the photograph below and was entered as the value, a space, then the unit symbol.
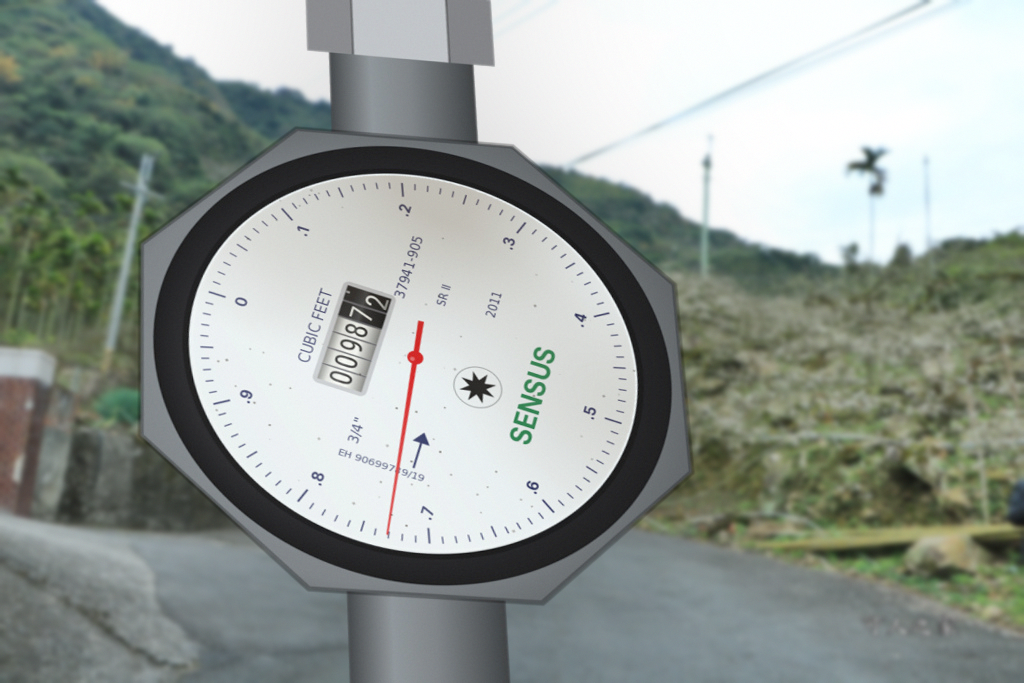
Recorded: 9871.73 ft³
